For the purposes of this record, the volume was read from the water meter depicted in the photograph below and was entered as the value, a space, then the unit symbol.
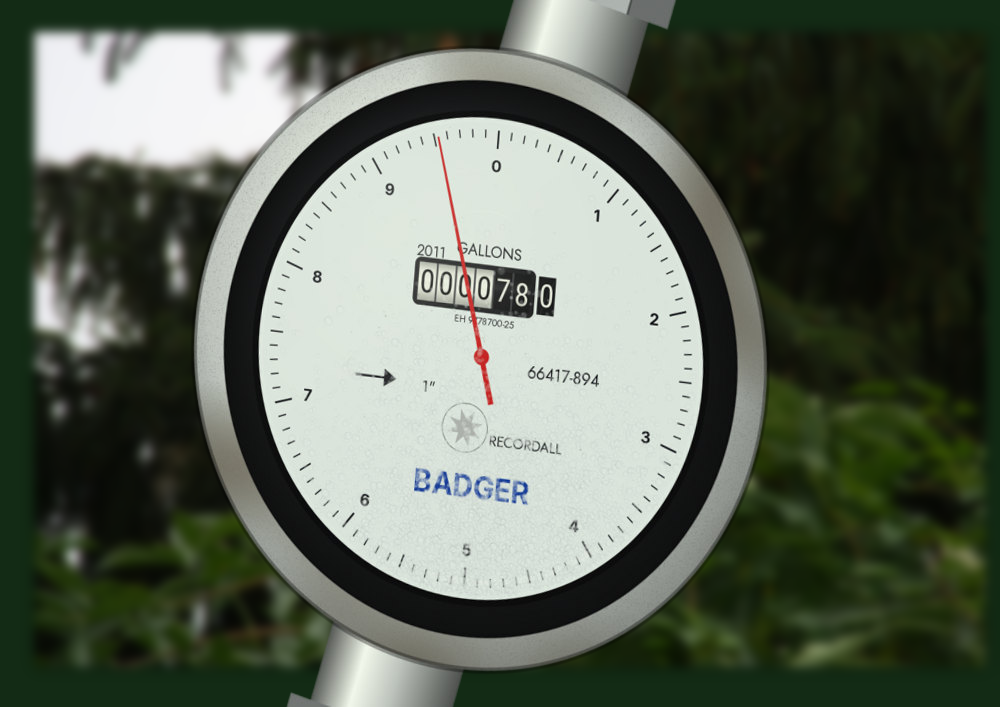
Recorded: 779.5 gal
